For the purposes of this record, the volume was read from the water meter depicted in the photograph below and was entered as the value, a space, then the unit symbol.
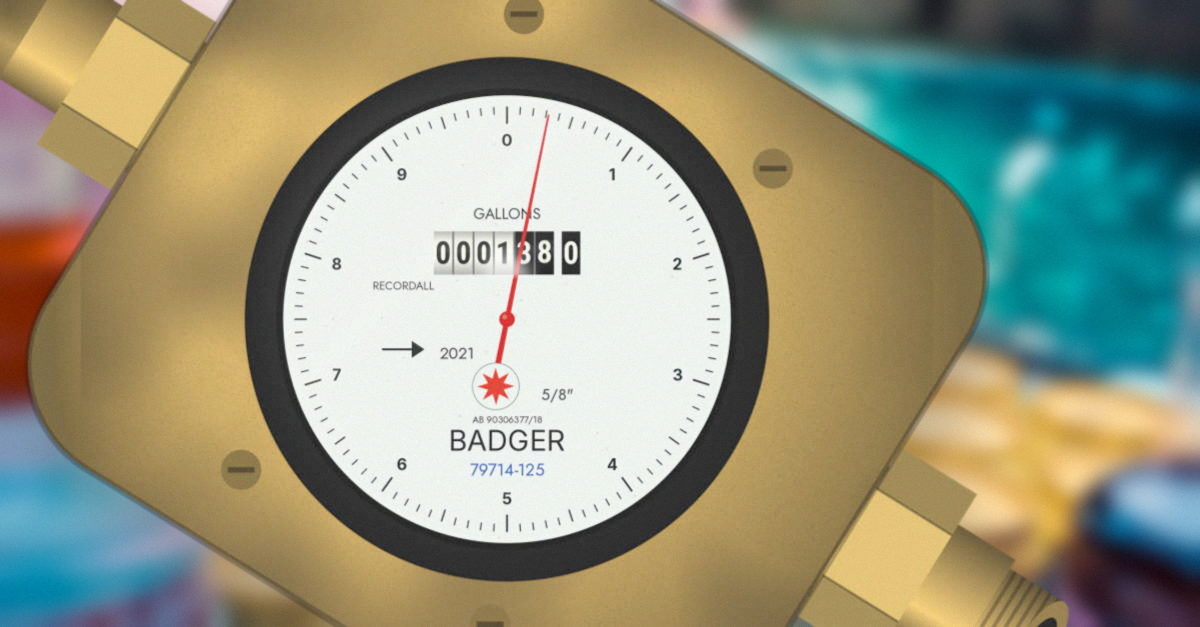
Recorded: 1380.3 gal
